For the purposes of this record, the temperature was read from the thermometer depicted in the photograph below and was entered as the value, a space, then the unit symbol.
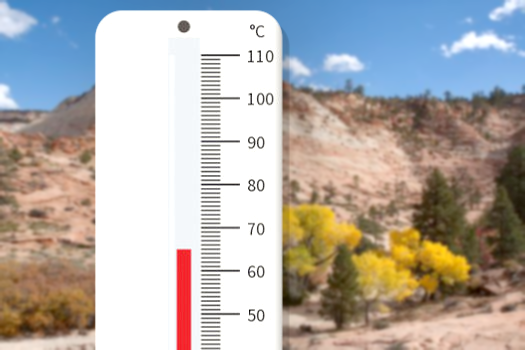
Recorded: 65 °C
